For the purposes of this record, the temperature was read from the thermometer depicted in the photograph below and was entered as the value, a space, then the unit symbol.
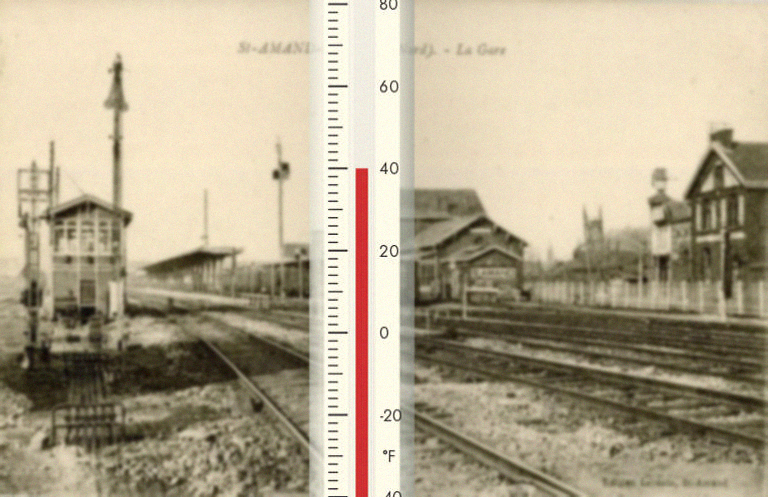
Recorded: 40 °F
